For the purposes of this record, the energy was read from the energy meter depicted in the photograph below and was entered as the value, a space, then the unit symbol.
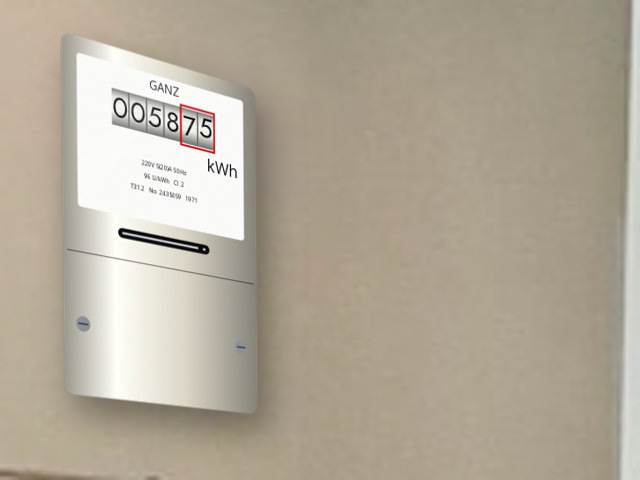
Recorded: 58.75 kWh
